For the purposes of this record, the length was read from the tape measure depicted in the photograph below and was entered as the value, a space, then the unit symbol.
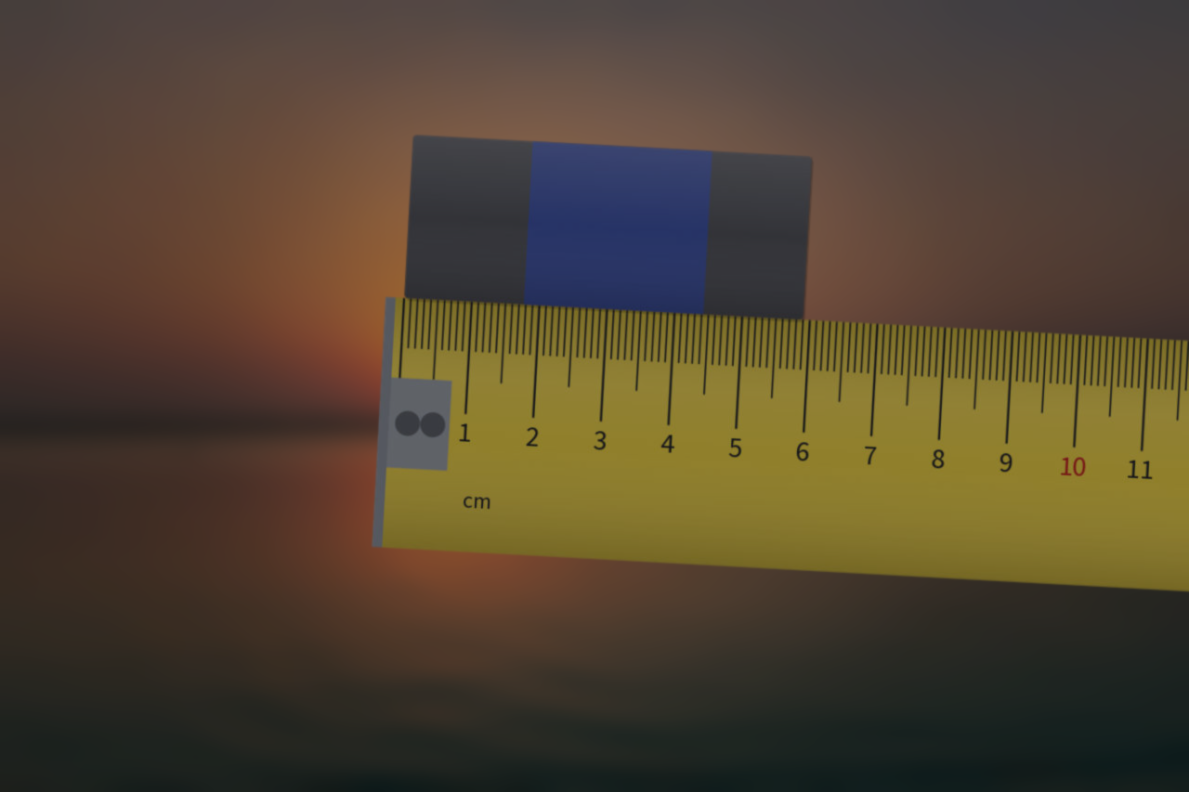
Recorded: 5.9 cm
